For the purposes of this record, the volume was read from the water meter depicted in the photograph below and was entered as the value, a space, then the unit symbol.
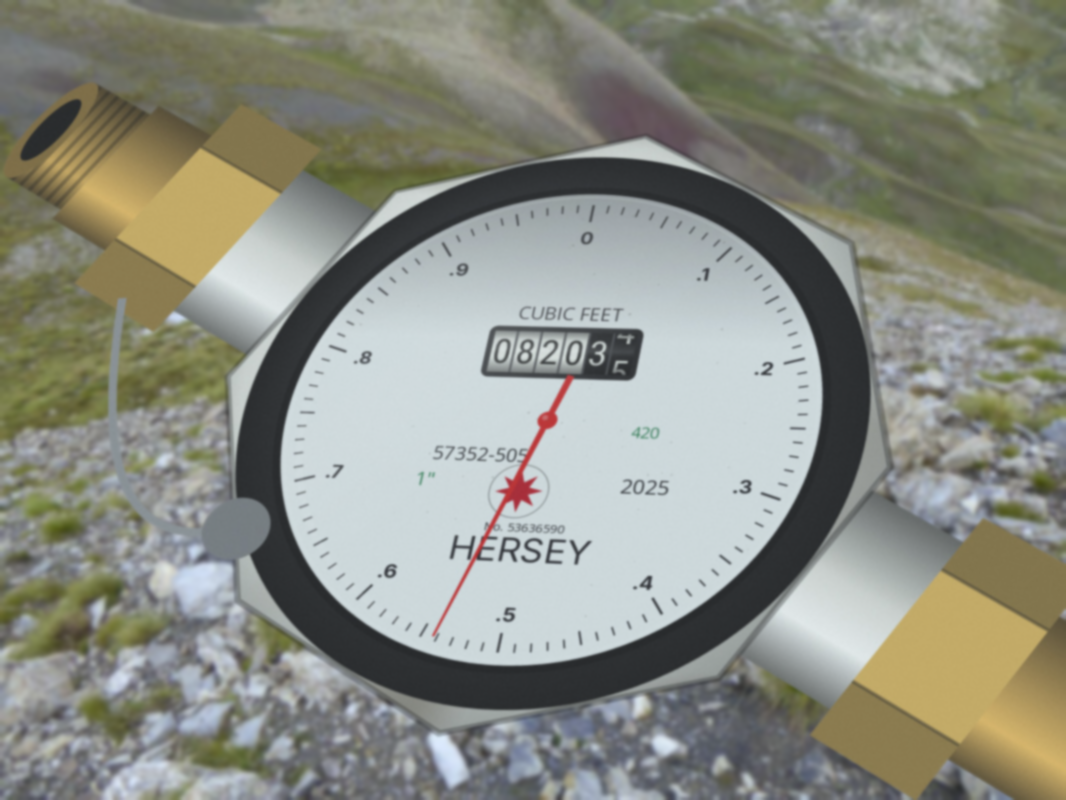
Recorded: 82034.54 ft³
